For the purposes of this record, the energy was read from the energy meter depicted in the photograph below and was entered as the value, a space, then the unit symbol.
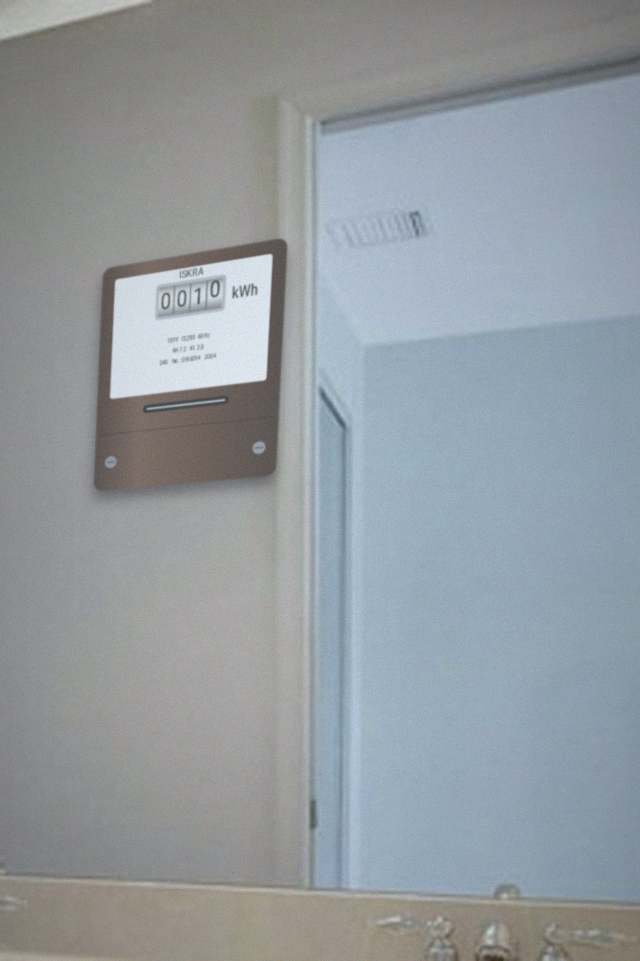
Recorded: 10 kWh
